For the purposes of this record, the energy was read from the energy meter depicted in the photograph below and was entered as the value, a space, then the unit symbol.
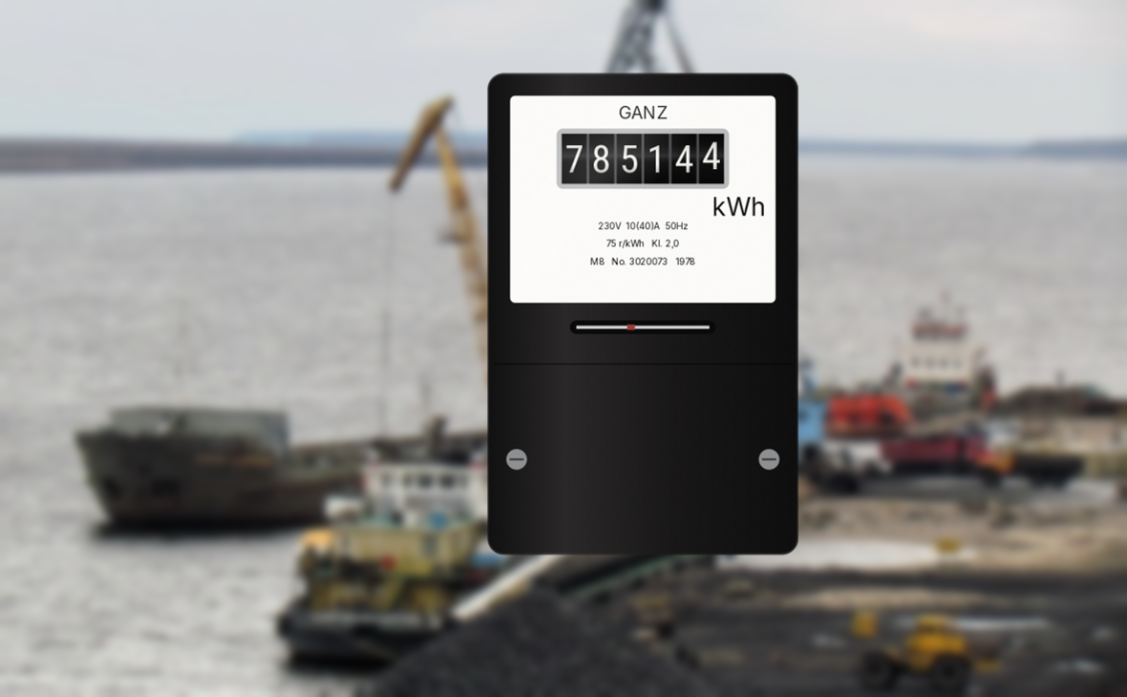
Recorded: 785144 kWh
